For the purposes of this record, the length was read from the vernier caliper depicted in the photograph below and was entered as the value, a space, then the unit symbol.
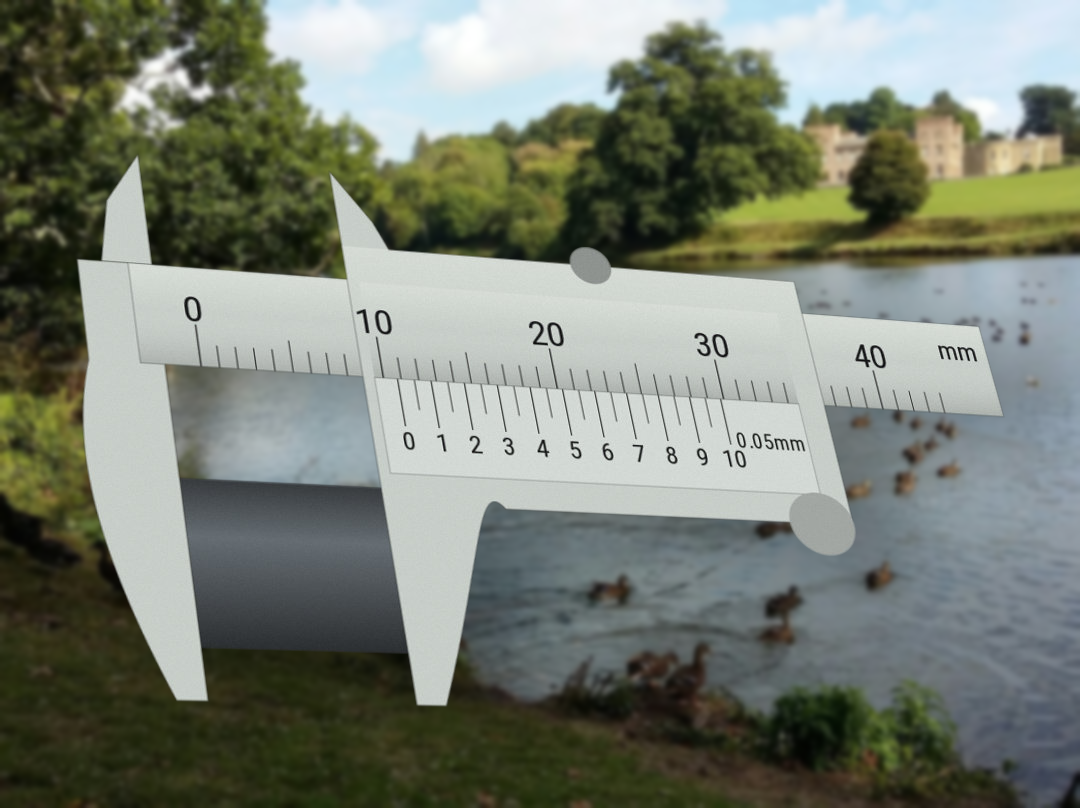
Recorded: 10.8 mm
